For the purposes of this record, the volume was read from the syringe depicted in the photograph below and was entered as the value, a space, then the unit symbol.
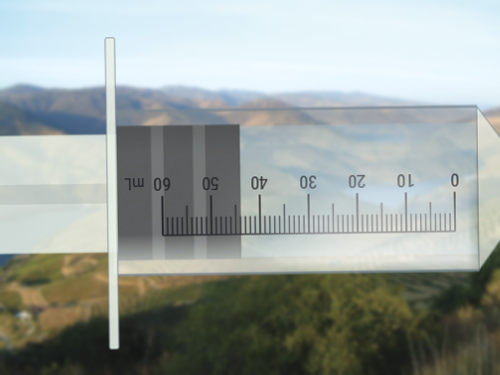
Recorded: 44 mL
